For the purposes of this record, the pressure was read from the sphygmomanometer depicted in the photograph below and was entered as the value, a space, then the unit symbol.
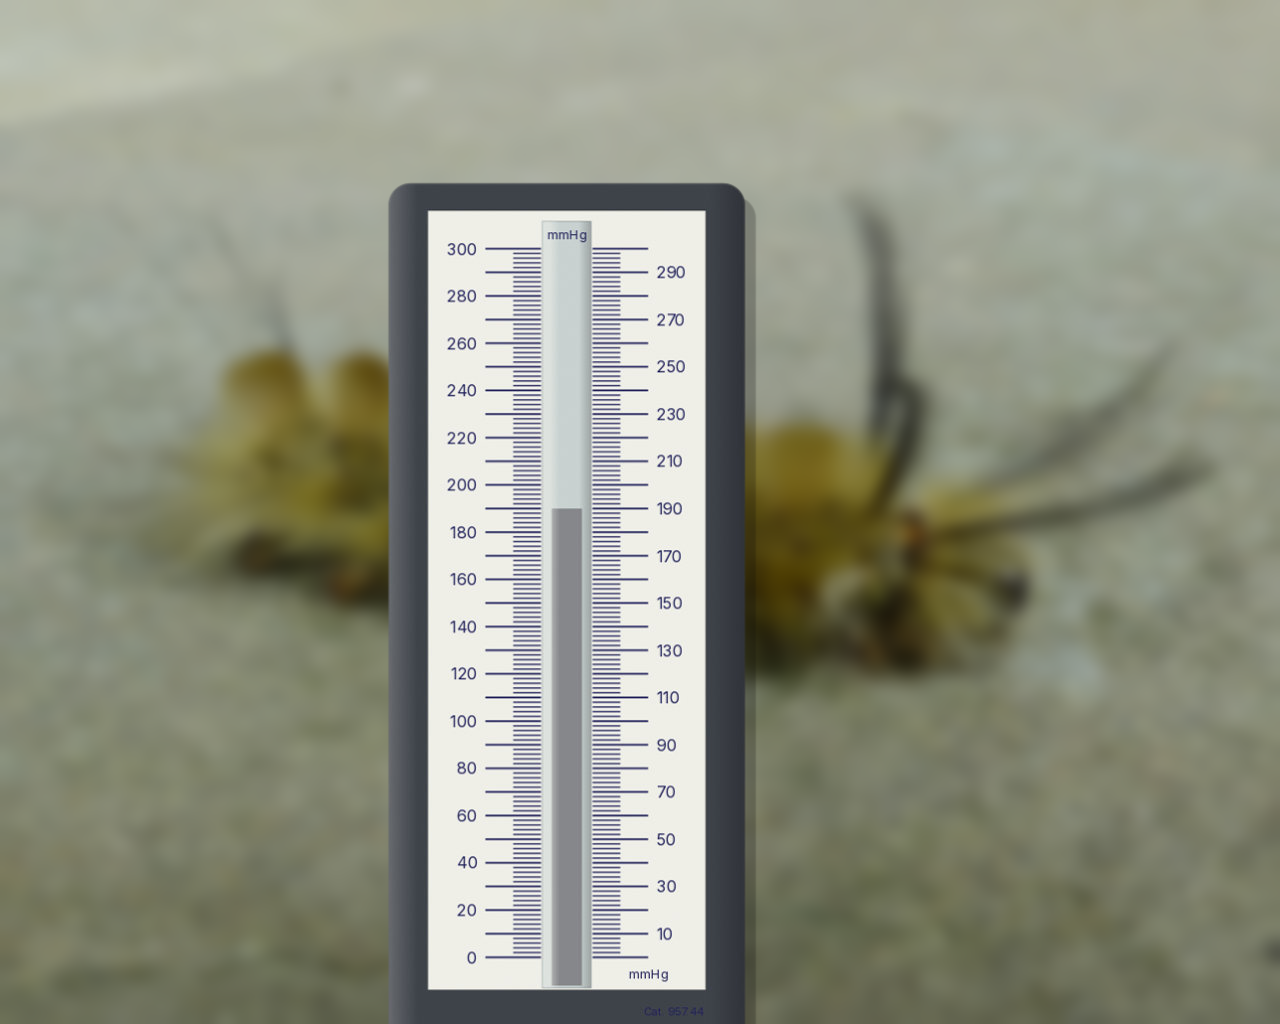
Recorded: 190 mmHg
